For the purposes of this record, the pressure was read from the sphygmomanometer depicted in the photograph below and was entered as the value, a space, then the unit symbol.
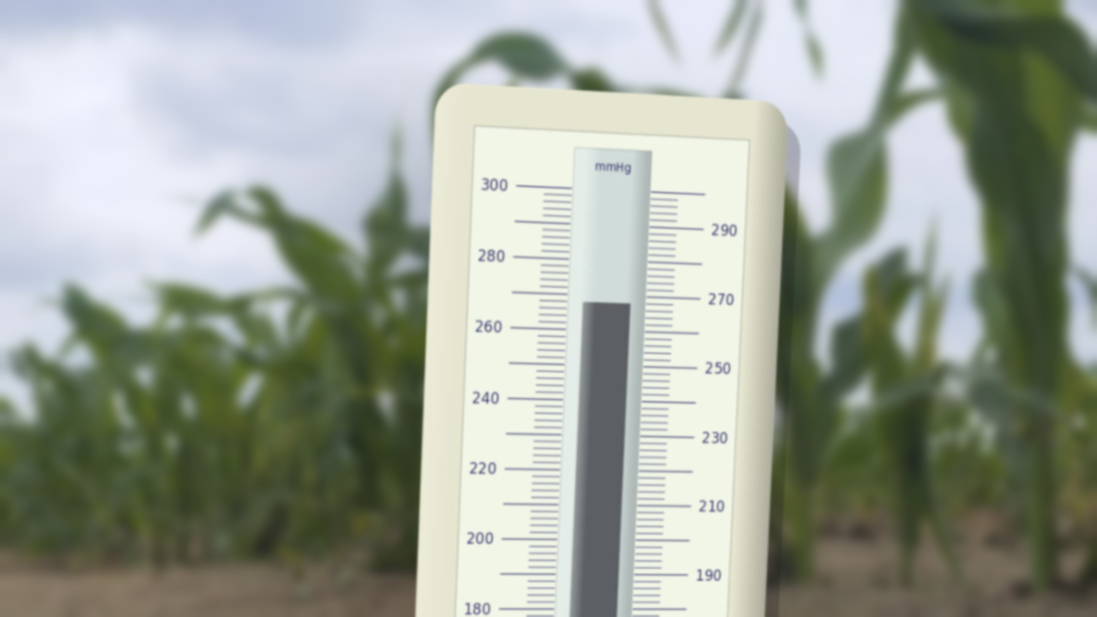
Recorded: 268 mmHg
